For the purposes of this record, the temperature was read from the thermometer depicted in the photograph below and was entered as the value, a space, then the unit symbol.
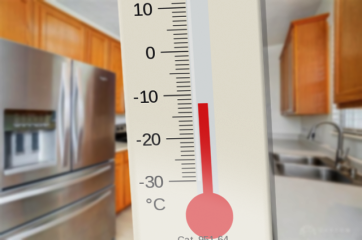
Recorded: -12 °C
